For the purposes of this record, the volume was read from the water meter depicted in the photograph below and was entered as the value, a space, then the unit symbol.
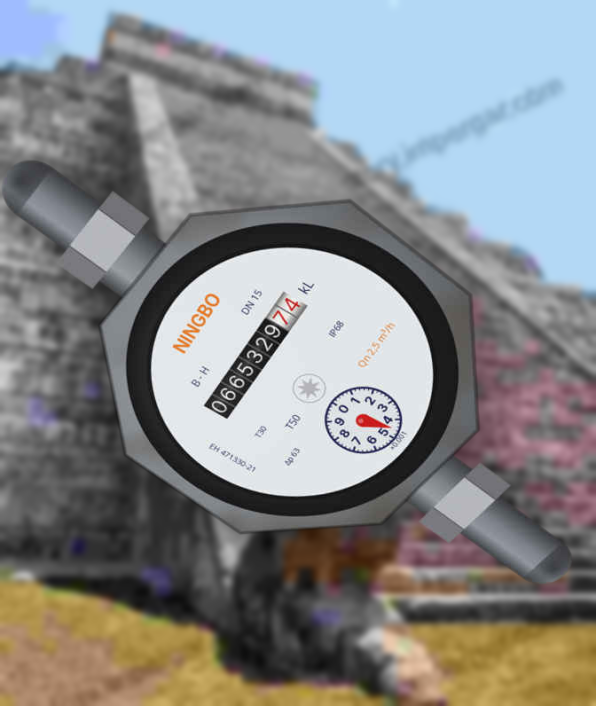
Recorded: 665329.744 kL
